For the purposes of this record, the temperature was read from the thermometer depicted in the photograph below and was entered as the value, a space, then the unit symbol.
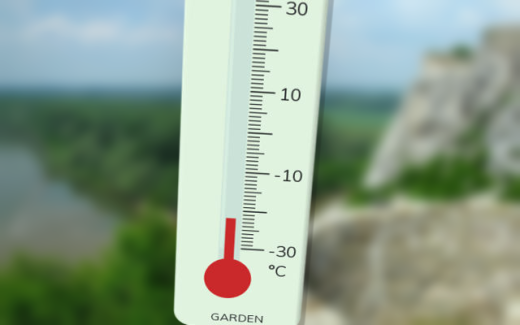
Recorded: -22 °C
